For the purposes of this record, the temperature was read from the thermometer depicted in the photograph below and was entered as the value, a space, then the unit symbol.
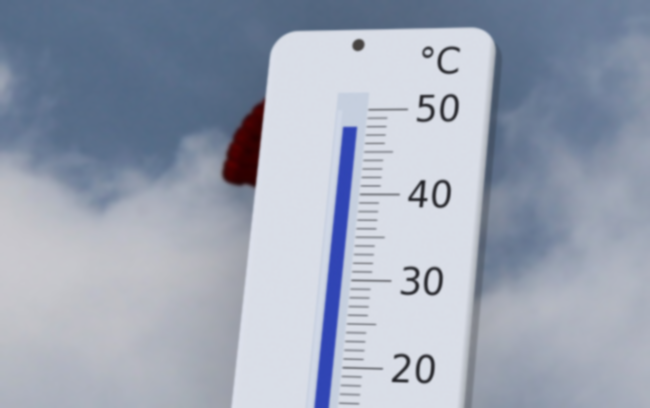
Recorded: 48 °C
